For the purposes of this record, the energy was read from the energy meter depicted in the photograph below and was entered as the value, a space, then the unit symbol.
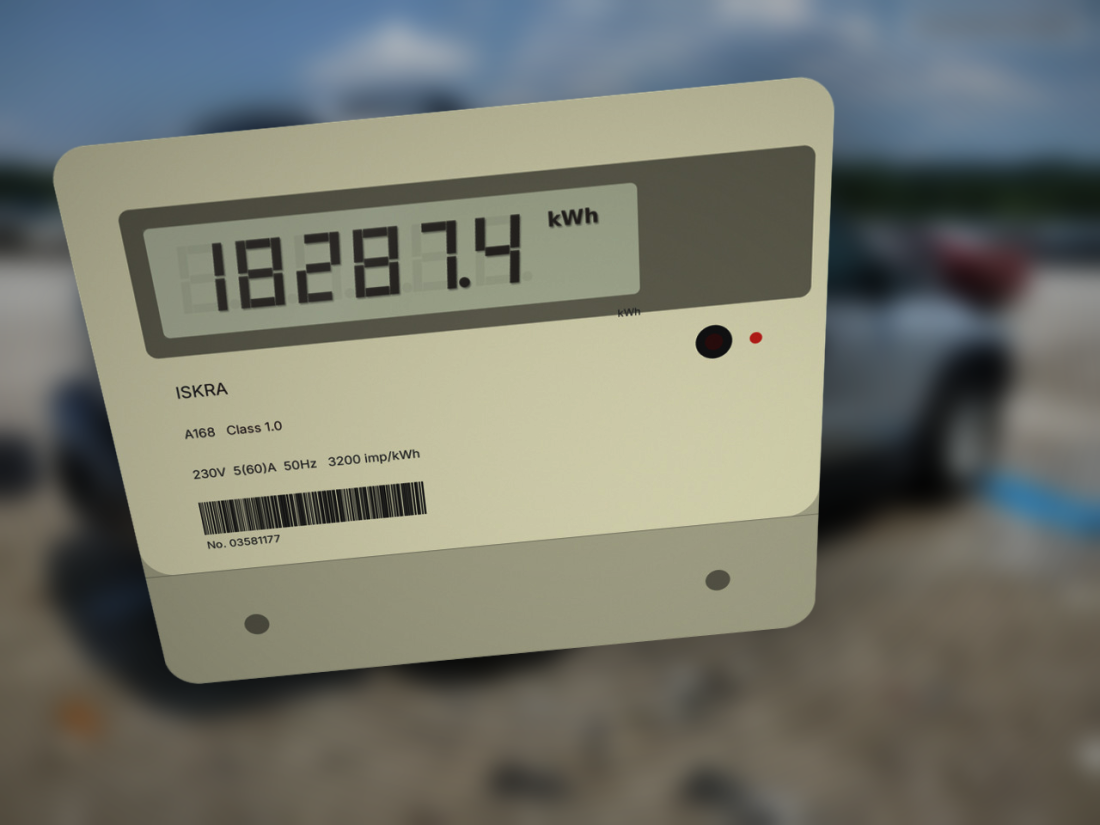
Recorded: 18287.4 kWh
